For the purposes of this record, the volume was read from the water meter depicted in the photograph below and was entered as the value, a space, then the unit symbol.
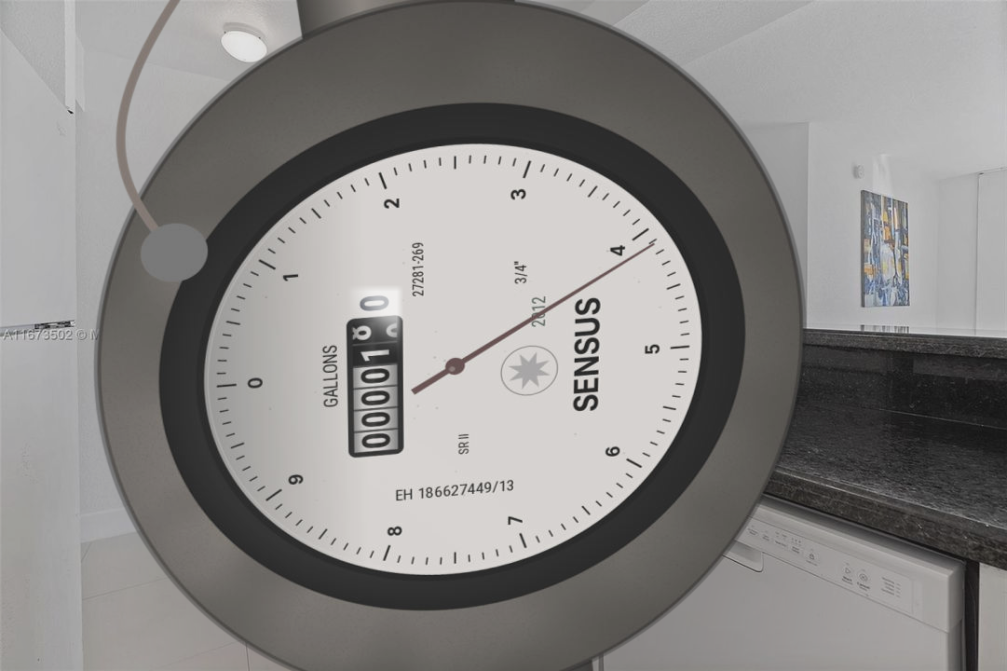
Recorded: 184.1 gal
